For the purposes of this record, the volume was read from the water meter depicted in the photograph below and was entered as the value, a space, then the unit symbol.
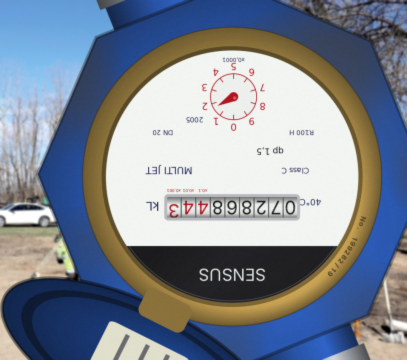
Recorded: 72868.4431 kL
